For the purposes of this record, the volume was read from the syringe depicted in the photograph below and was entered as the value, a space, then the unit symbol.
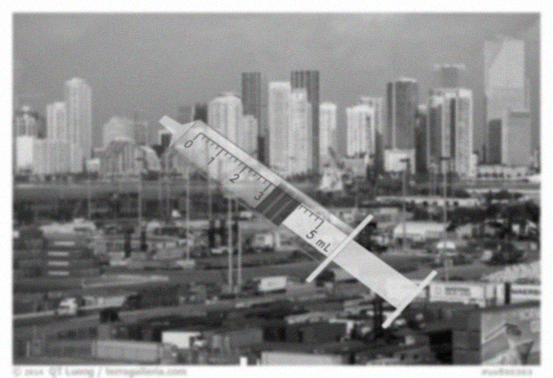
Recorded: 3.2 mL
